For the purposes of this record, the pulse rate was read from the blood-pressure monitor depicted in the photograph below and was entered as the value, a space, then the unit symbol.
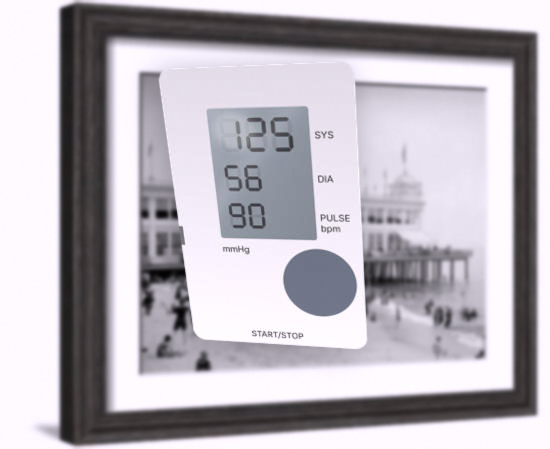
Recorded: 90 bpm
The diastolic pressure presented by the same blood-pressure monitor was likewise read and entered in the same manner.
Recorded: 56 mmHg
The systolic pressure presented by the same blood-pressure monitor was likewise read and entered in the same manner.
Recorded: 125 mmHg
